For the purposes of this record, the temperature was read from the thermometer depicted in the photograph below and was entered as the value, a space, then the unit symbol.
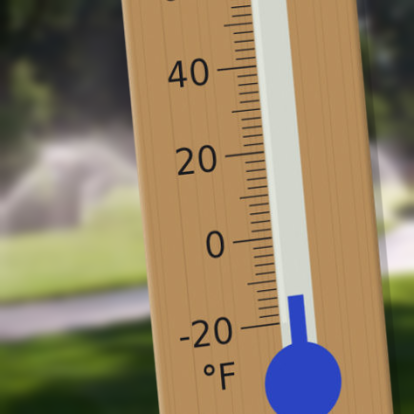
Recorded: -14 °F
